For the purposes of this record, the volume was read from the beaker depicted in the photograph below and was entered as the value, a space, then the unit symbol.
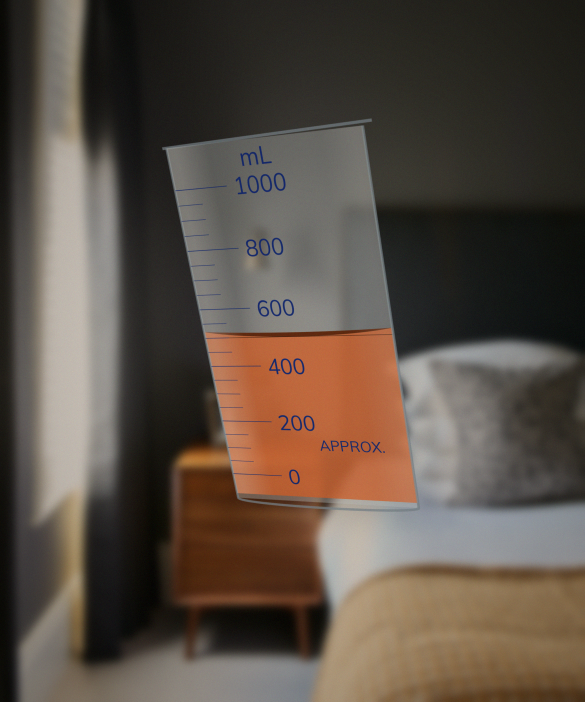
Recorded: 500 mL
